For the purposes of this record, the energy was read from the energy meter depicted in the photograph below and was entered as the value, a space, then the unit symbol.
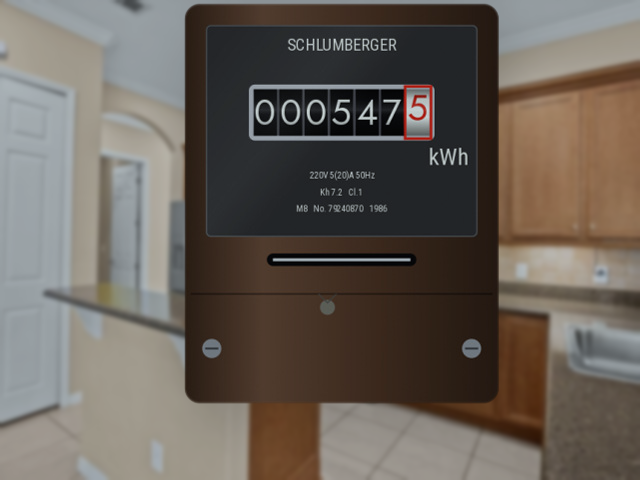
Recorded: 547.5 kWh
